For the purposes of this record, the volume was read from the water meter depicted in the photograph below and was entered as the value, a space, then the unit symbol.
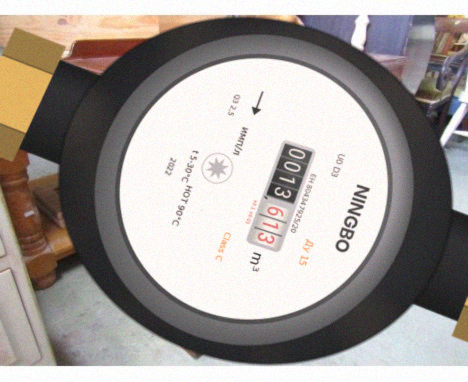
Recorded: 13.613 m³
